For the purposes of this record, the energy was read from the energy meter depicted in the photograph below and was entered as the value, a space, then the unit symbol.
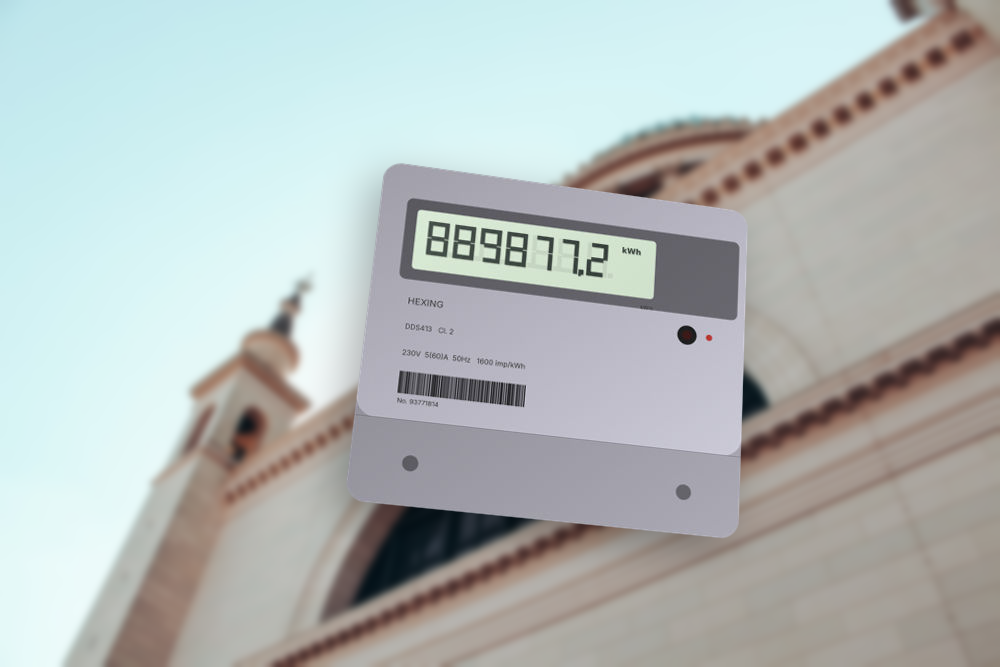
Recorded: 889877.2 kWh
